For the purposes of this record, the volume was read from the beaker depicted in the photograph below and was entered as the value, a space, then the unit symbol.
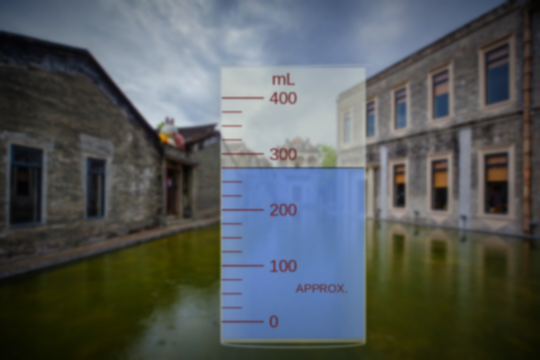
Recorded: 275 mL
